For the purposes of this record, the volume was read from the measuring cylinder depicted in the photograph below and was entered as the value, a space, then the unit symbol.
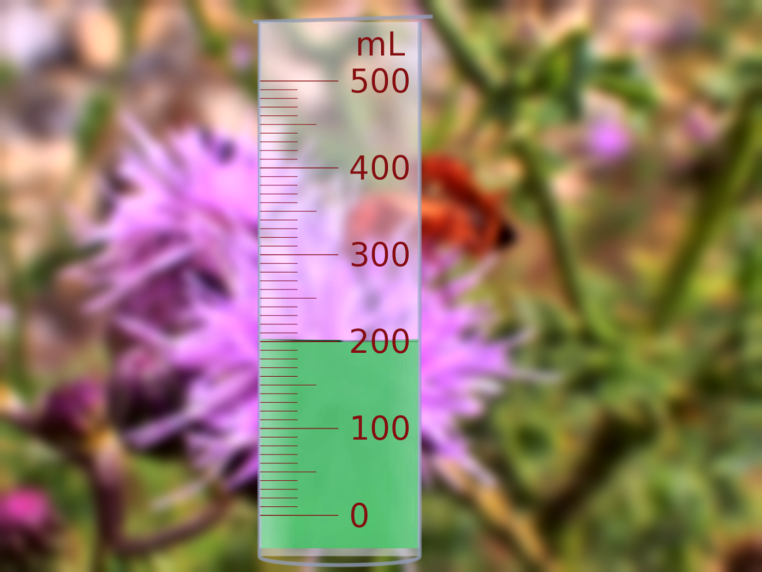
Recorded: 200 mL
